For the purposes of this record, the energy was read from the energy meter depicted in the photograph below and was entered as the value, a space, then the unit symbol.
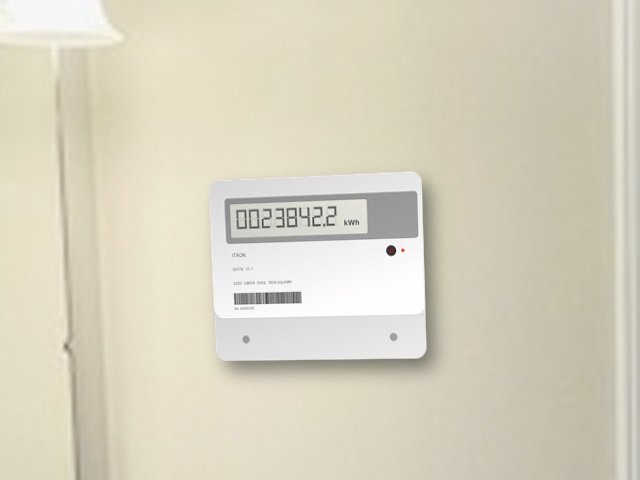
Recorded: 23842.2 kWh
